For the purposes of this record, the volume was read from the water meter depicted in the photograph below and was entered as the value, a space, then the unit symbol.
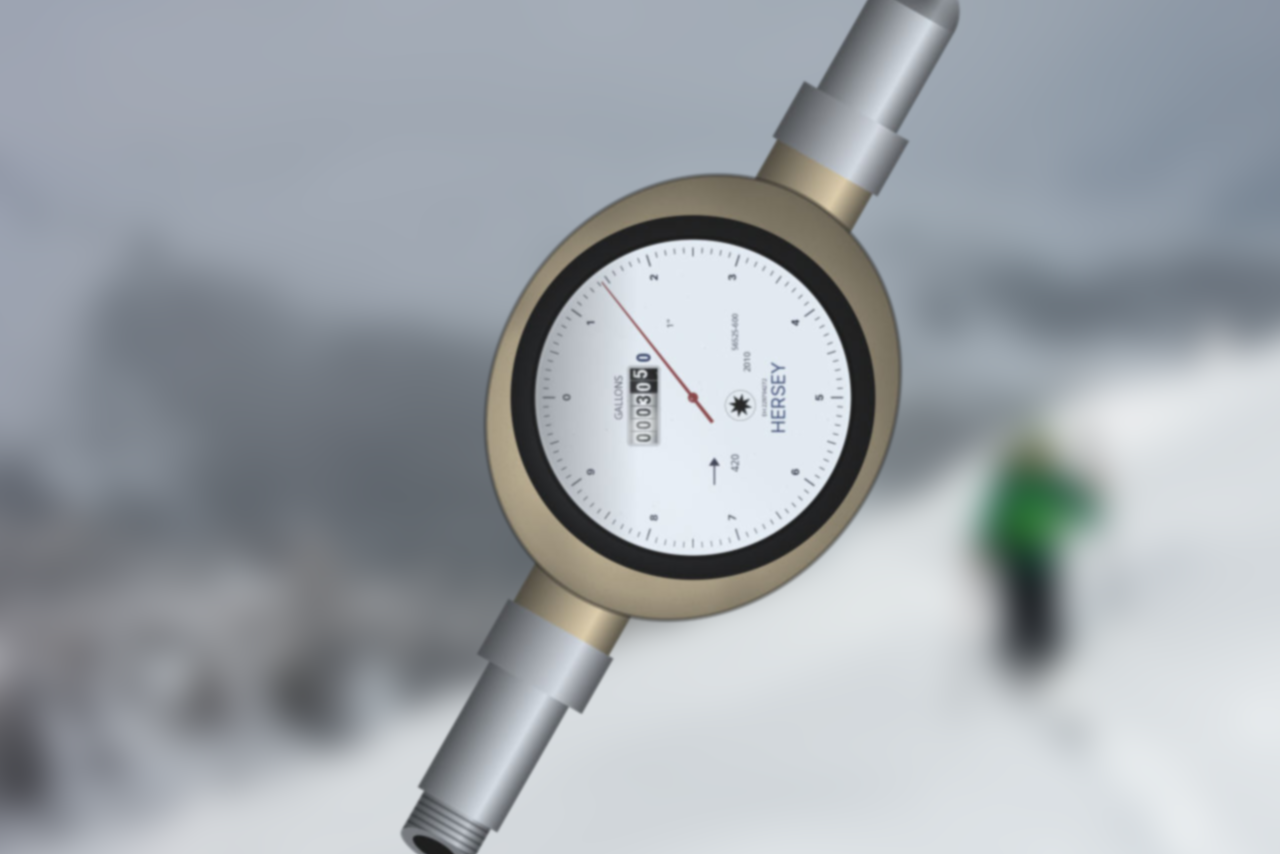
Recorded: 3051.4 gal
